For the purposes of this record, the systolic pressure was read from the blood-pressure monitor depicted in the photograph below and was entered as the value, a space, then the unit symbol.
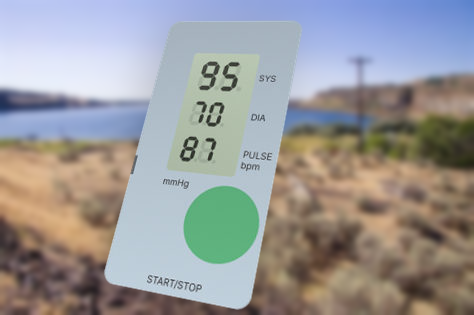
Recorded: 95 mmHg
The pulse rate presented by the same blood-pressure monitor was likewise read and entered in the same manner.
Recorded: 87 bpm
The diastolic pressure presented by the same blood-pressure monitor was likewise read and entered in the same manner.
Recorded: 70 mmHg
